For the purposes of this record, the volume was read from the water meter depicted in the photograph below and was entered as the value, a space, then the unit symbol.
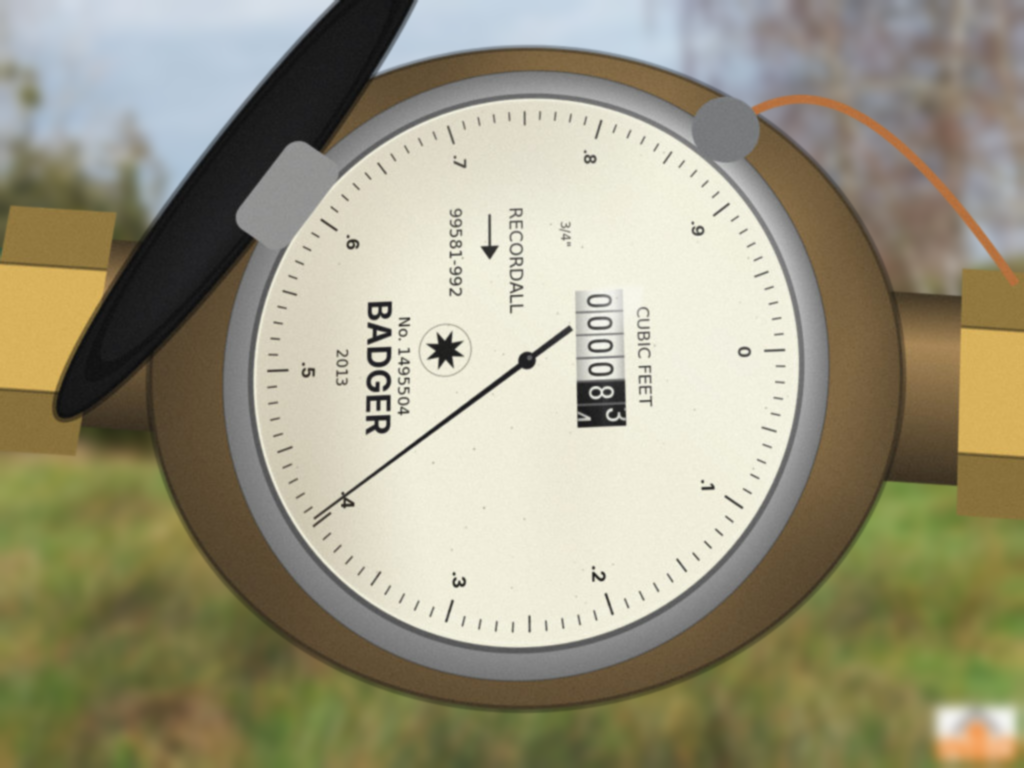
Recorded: 83.40 ft³
